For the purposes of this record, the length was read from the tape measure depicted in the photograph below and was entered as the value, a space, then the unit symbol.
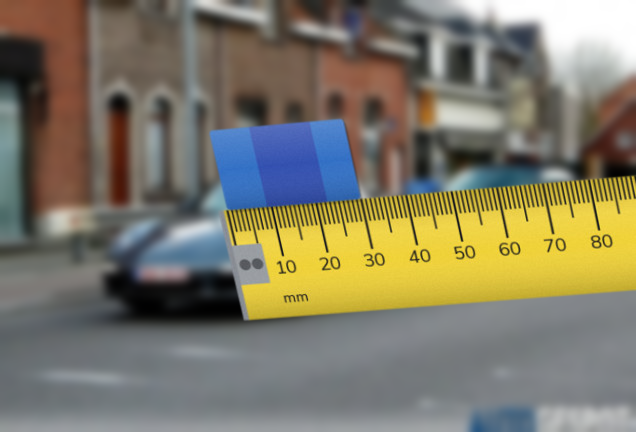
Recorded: 30 mm
